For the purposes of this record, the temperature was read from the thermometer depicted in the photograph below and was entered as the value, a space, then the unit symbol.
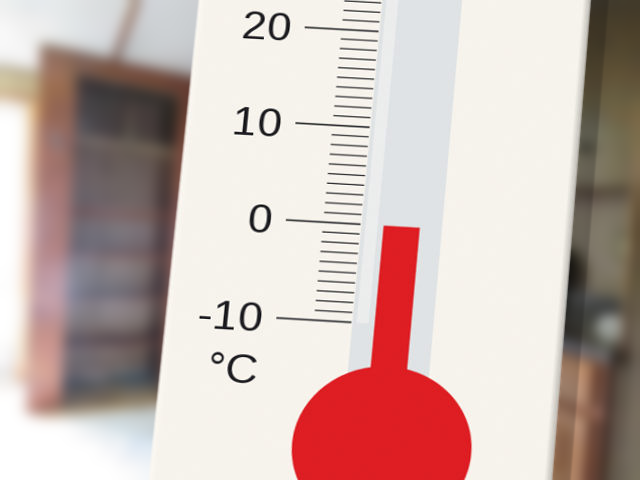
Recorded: 0 °C
